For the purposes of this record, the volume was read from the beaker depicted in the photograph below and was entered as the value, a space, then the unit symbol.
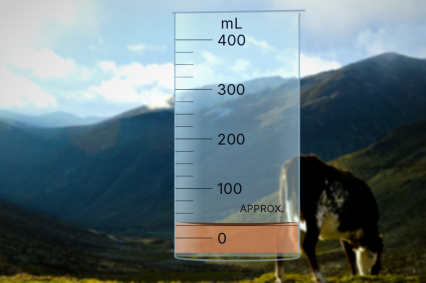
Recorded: 25 mL
